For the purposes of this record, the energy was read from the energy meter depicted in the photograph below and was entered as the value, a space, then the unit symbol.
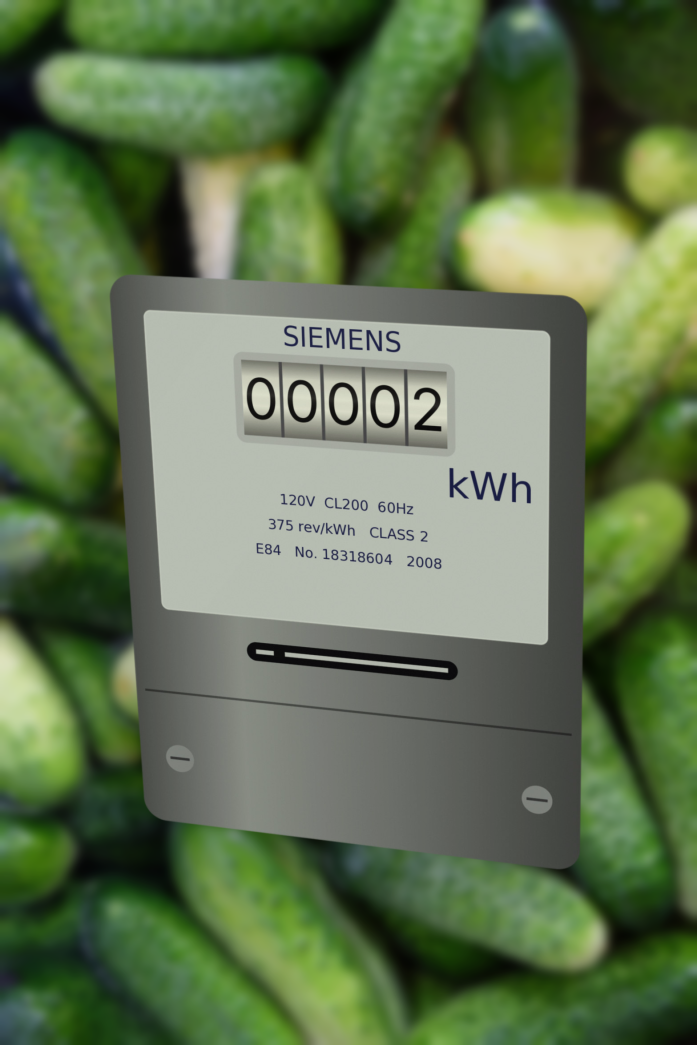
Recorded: 2 kWh
